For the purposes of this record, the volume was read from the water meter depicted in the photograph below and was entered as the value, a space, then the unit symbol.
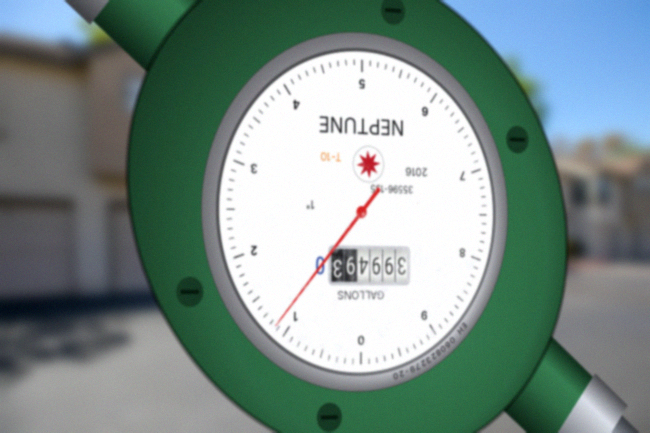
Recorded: 3994931.1 gal
